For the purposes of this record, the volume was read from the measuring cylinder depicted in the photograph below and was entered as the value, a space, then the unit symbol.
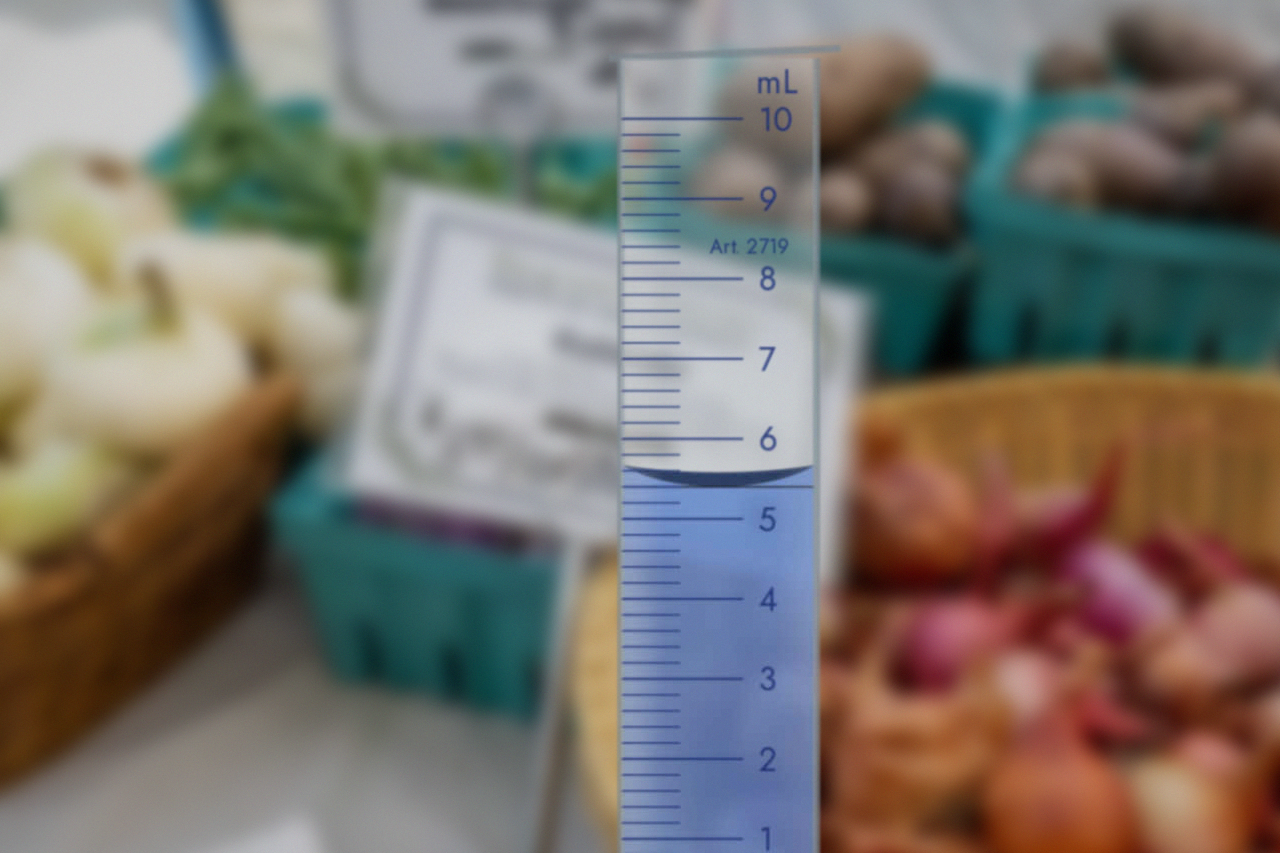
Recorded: 5.4 mL
